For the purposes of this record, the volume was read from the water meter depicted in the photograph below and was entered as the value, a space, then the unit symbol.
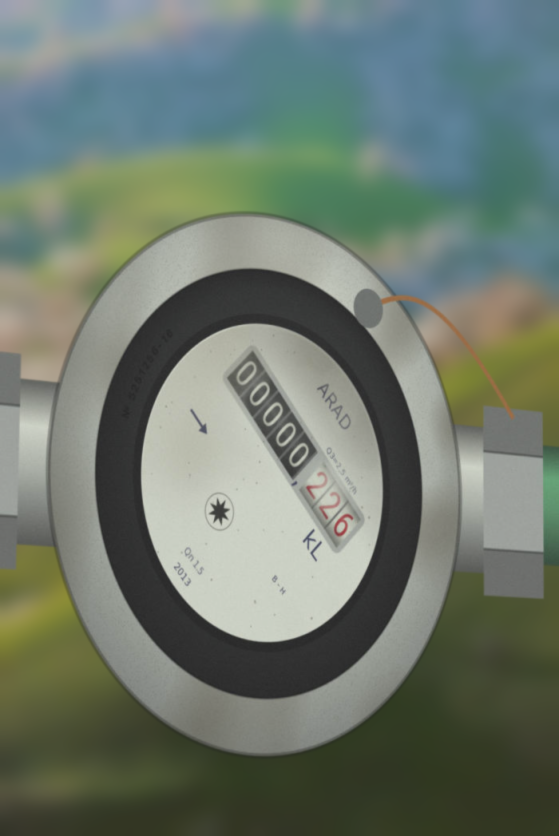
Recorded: 0.226 kL
